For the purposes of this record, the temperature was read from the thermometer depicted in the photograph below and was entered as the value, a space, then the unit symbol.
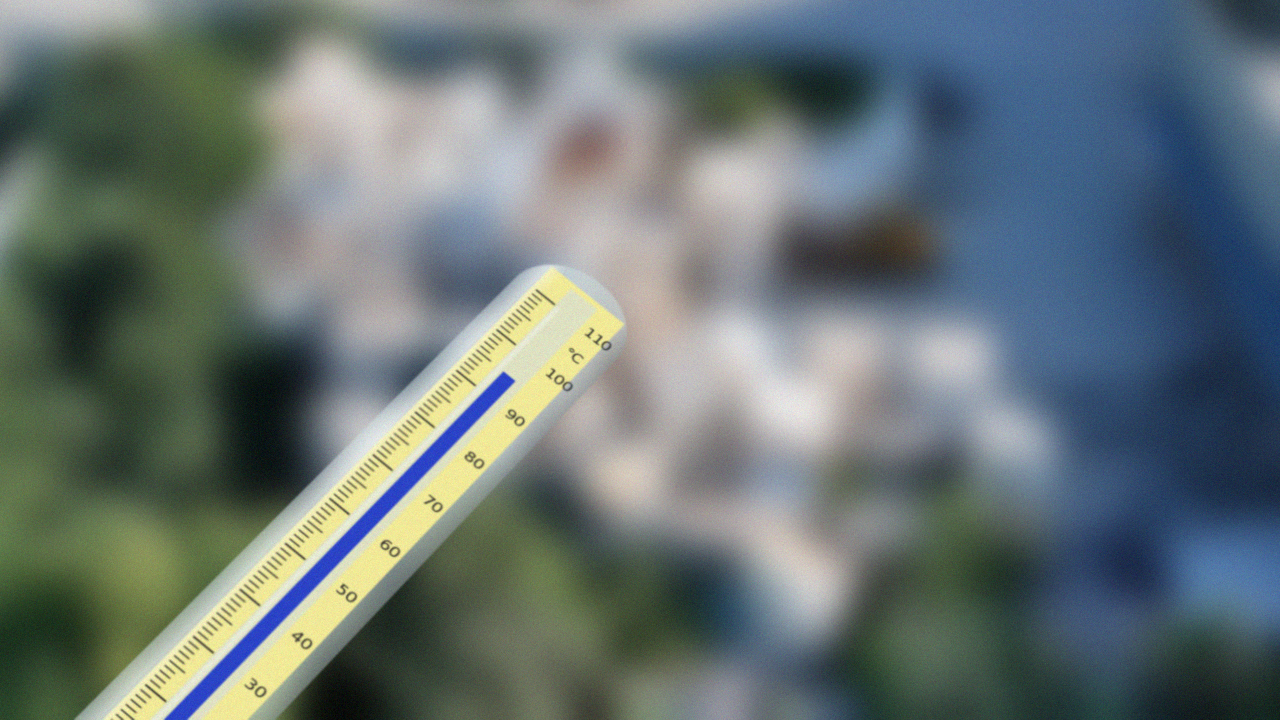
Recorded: 95 °C
